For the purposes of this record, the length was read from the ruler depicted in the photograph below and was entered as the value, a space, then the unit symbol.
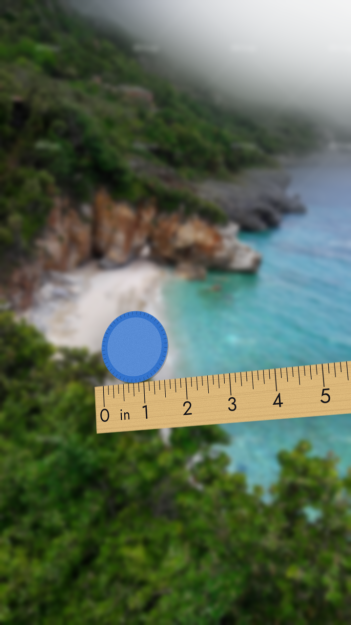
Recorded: 1.625 in
